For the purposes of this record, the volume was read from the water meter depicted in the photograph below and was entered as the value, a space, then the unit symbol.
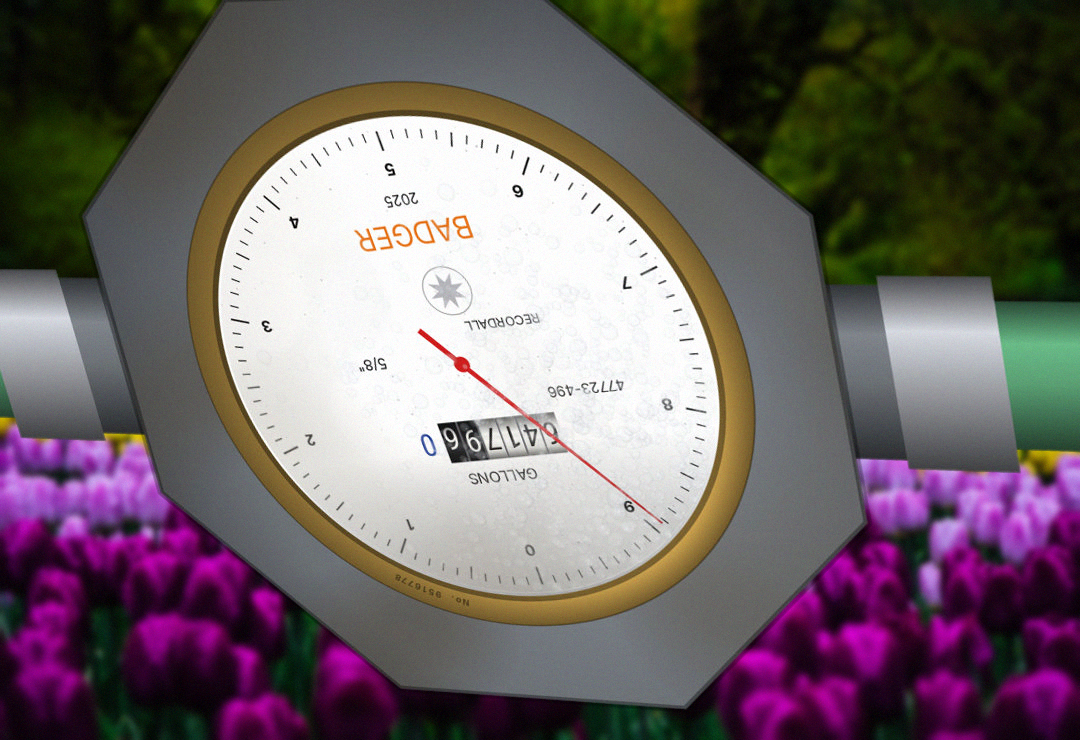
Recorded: 6417958.9 gal
